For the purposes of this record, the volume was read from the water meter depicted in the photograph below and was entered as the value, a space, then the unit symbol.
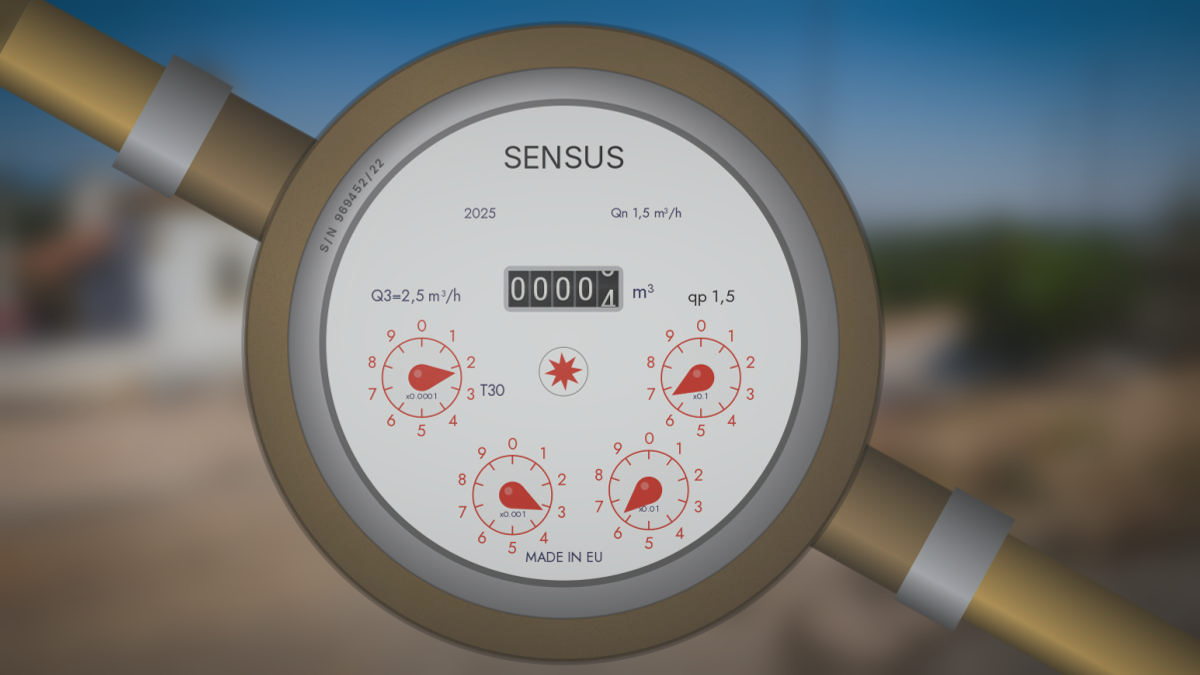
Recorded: 3.6632 m³
